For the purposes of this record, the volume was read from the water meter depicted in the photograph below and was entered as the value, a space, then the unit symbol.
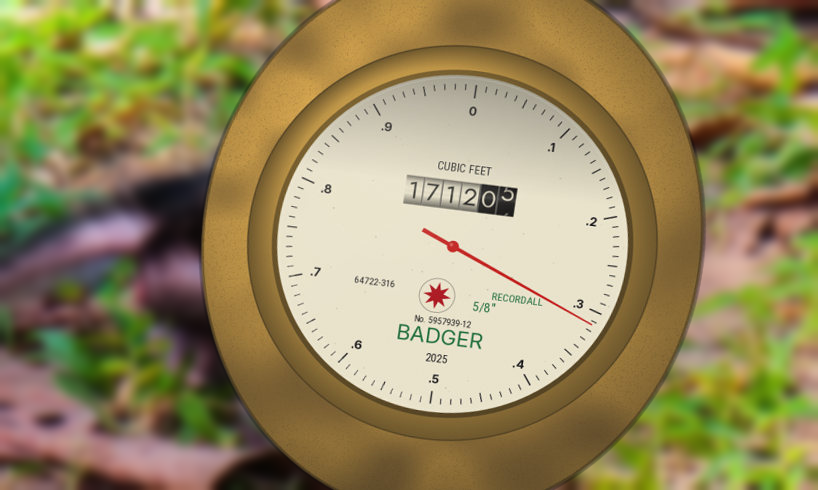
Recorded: 171205.31 ft³
